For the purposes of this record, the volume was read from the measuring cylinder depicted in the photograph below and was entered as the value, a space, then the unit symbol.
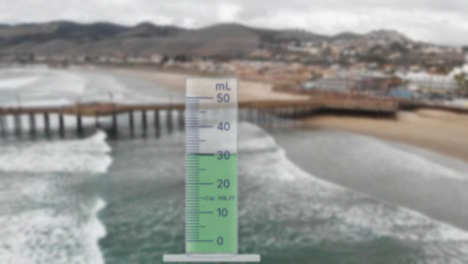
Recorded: 30 mL
